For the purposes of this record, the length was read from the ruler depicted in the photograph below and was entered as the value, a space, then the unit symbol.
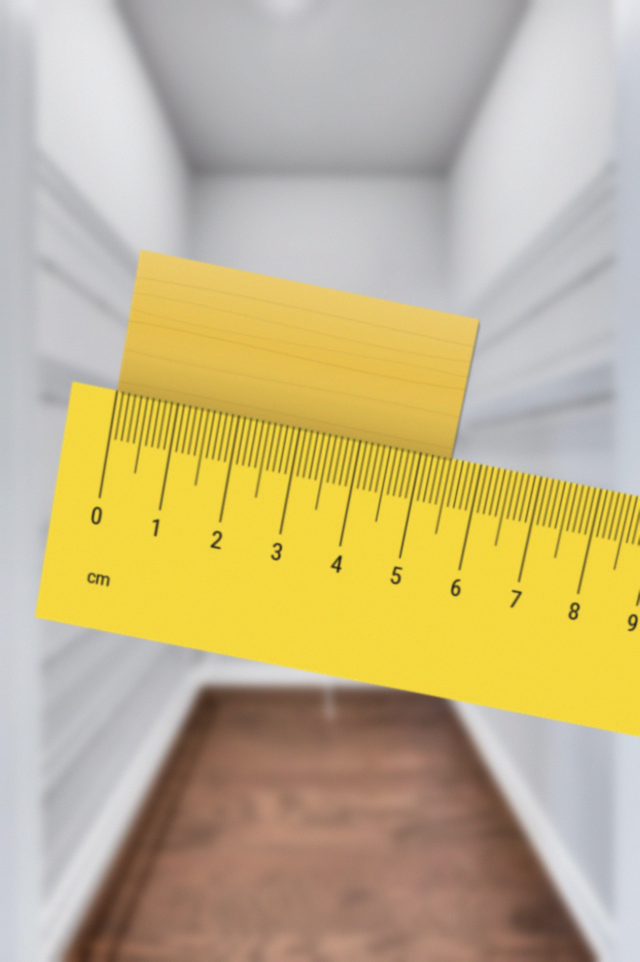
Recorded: 5.5 cm
